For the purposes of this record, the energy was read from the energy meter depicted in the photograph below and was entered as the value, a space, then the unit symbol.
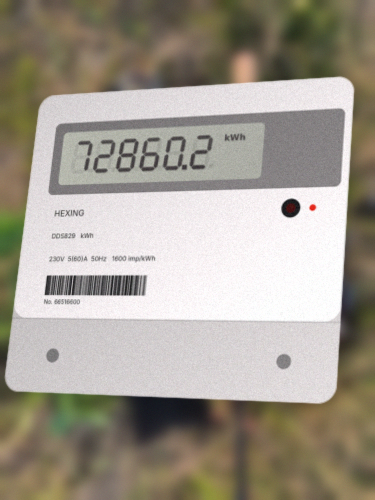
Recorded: 72860.2 kWh
